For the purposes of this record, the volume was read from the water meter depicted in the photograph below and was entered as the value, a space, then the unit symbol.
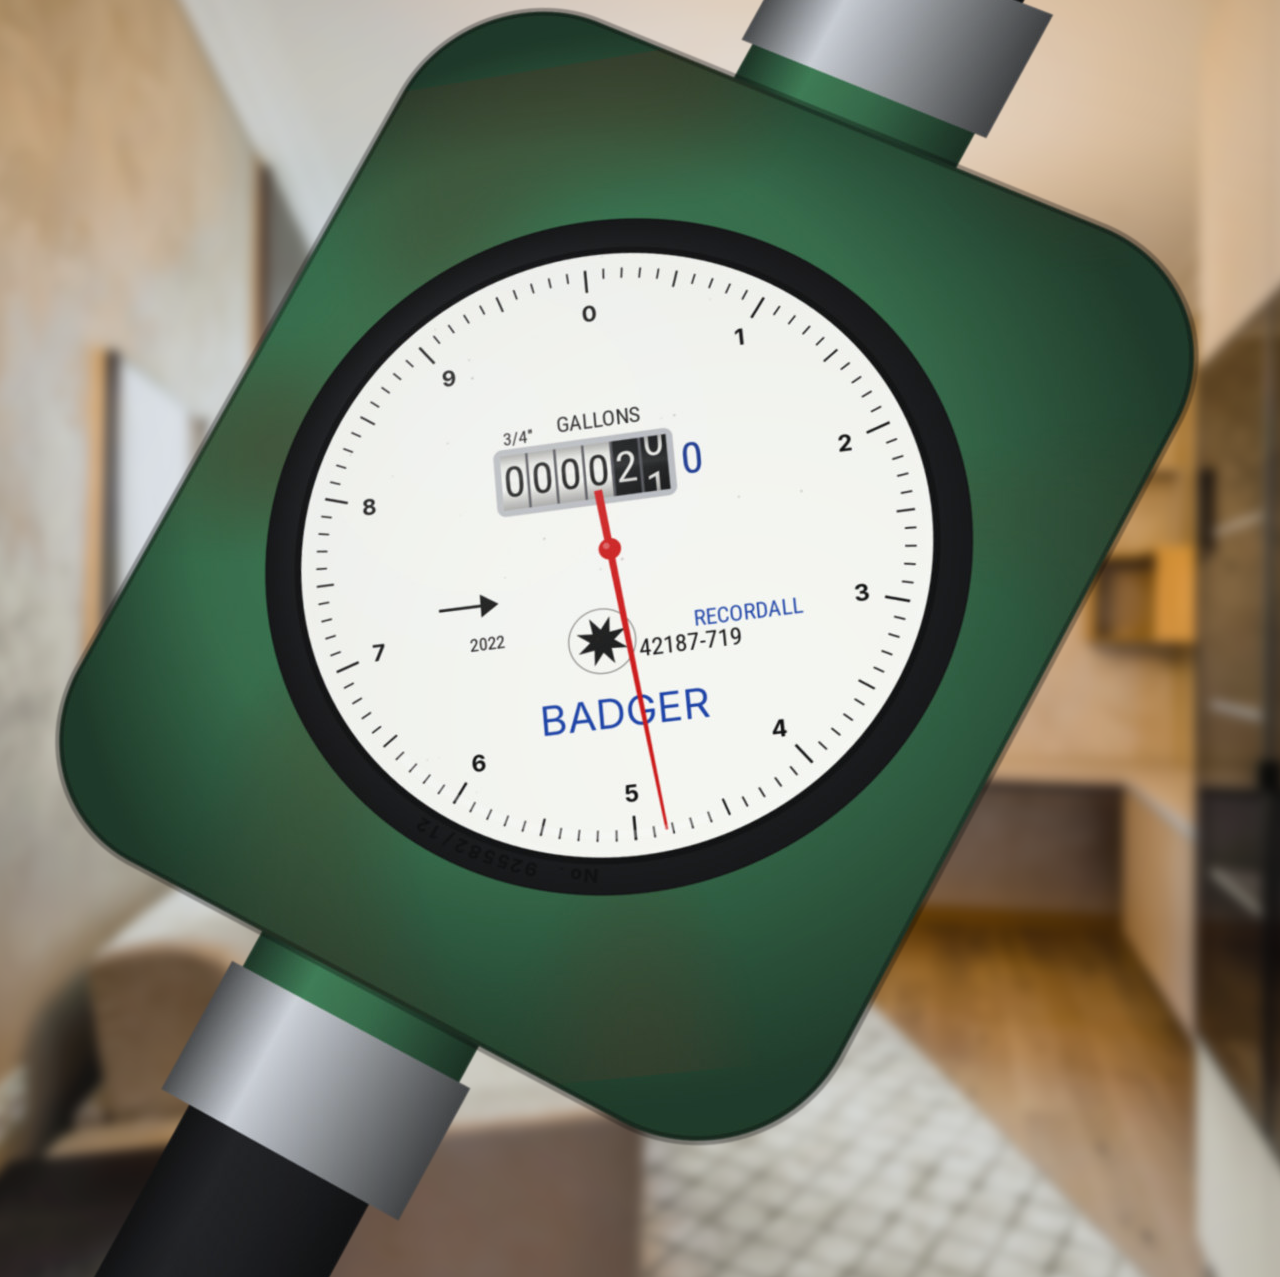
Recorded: 204.8 gal
